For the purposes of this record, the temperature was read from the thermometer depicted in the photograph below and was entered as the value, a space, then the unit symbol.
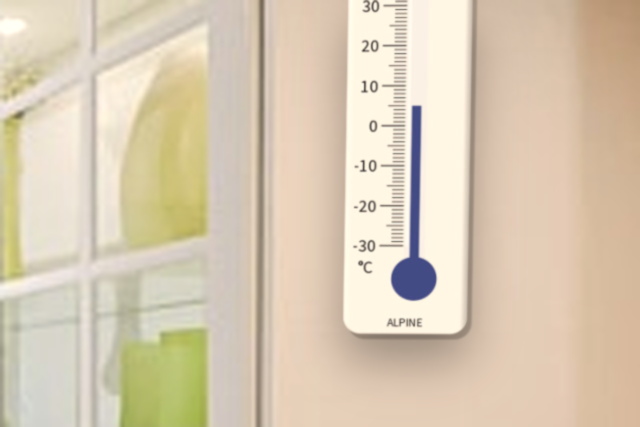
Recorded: 5 °C
